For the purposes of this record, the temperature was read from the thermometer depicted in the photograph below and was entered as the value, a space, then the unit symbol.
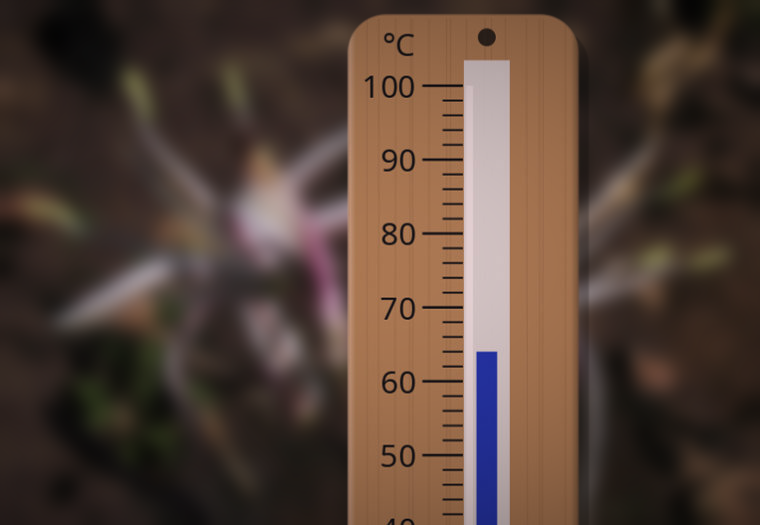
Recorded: 64 °C
